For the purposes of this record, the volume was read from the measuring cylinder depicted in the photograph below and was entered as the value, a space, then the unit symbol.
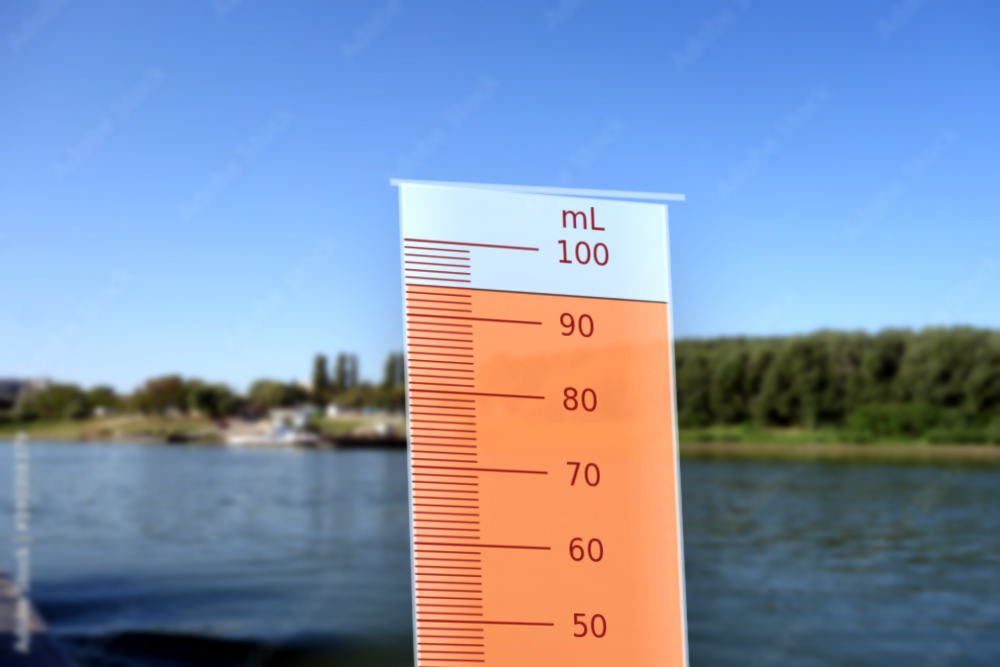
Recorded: 94 mL
